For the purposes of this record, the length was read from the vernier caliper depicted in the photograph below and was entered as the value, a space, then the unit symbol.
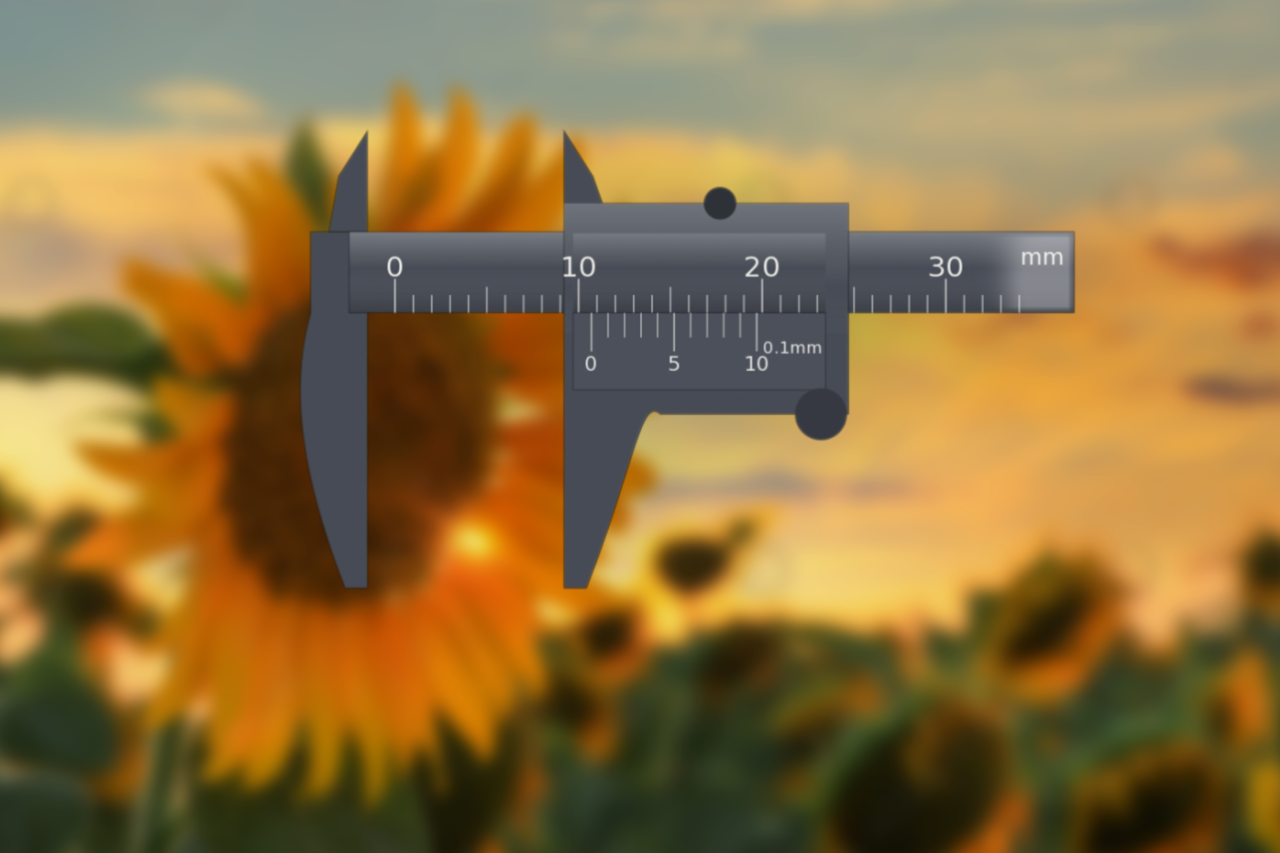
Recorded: 10.7 mm
